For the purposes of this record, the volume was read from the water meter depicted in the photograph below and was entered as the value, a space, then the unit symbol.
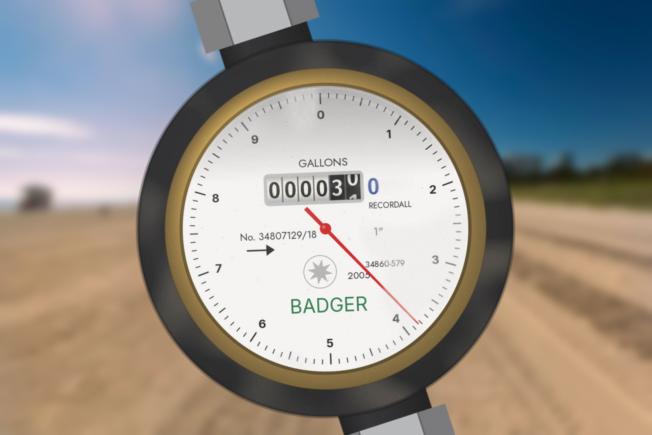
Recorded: 303.8 gal
